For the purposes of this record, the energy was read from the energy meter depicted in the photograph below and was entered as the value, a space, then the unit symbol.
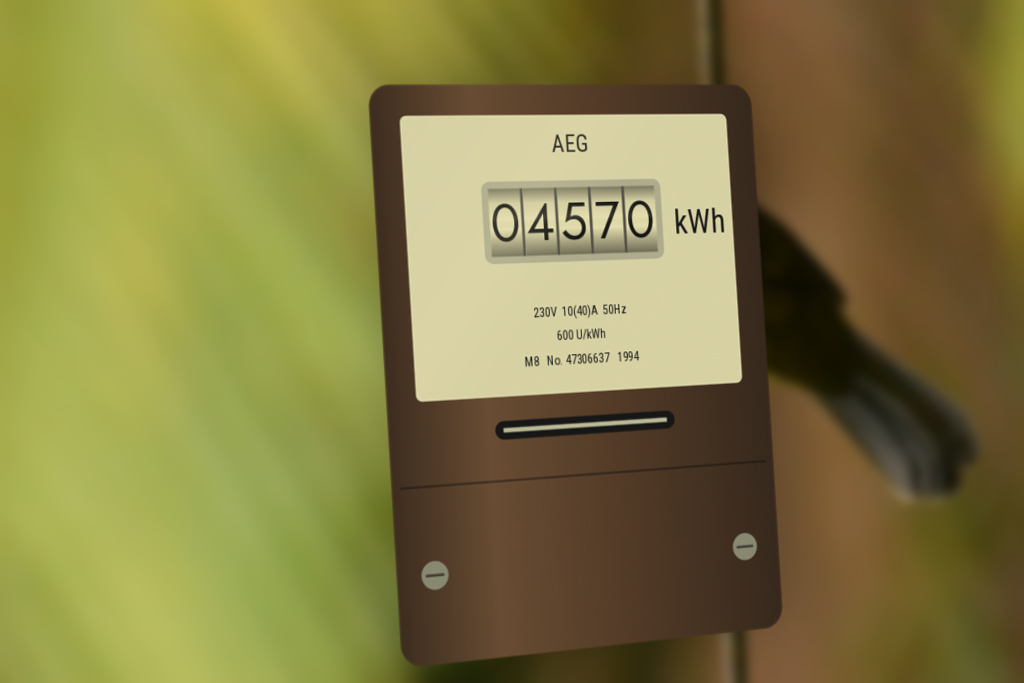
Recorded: 4570 kWh
